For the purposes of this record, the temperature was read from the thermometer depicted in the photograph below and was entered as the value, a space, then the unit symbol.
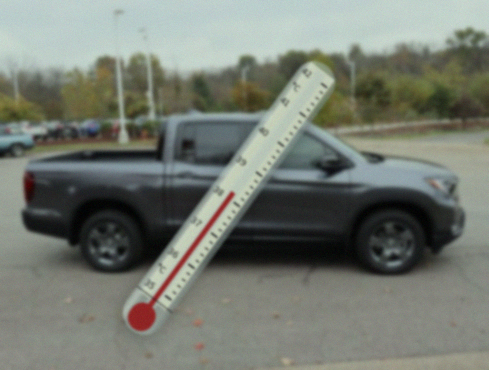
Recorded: 38.2 °C
